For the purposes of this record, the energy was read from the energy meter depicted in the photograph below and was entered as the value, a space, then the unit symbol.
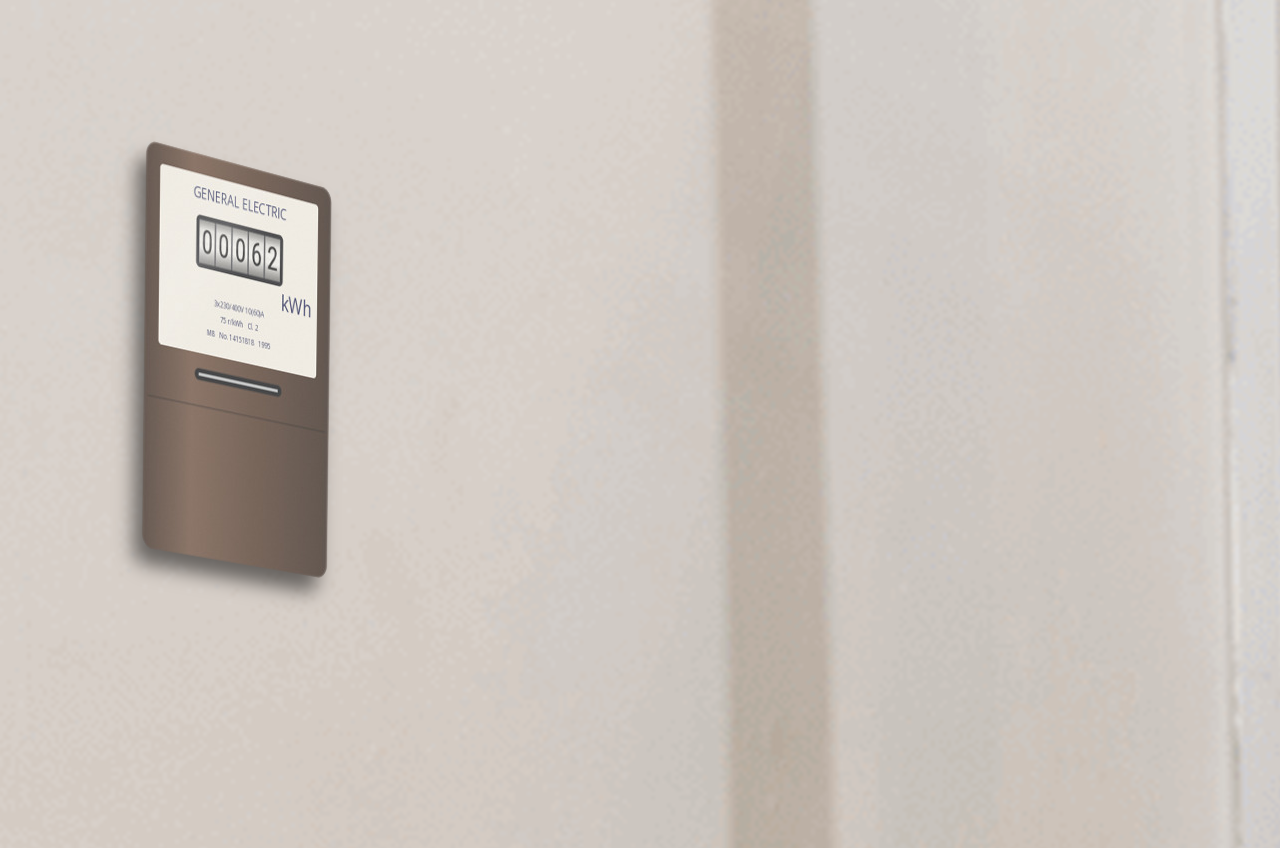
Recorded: 62 kWh
